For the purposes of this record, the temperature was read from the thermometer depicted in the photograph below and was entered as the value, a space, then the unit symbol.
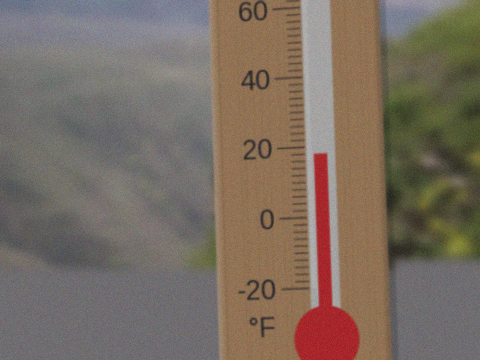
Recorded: 18 °F
